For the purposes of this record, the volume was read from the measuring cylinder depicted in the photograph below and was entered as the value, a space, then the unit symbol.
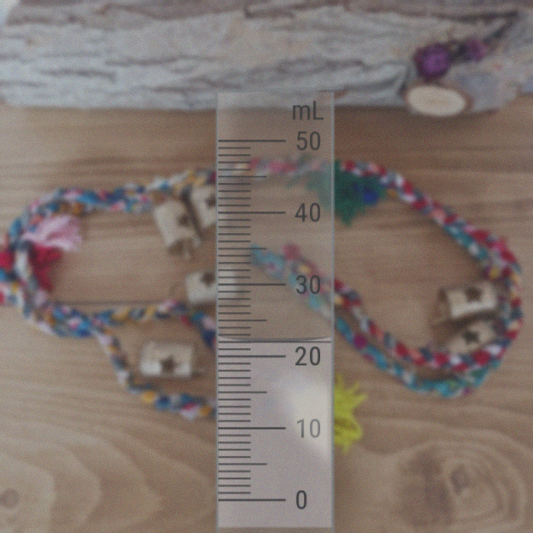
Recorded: 22 mL
